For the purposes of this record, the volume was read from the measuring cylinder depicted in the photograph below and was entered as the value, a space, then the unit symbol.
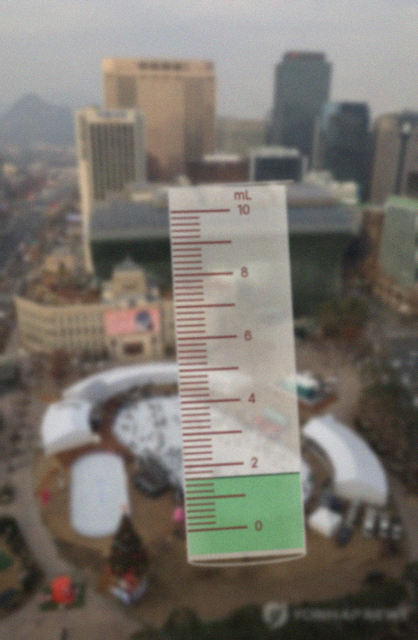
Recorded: 1.6 mL
